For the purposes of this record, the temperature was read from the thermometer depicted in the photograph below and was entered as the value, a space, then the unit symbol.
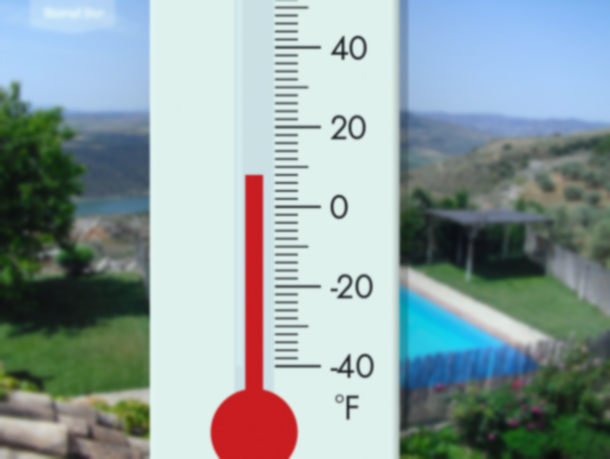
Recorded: 8 °F
